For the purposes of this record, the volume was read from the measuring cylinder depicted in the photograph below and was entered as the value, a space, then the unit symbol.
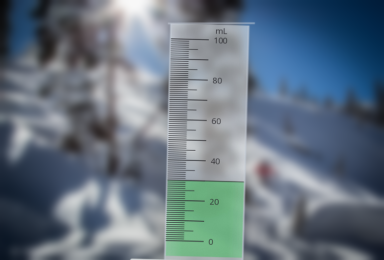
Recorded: 30 mL
